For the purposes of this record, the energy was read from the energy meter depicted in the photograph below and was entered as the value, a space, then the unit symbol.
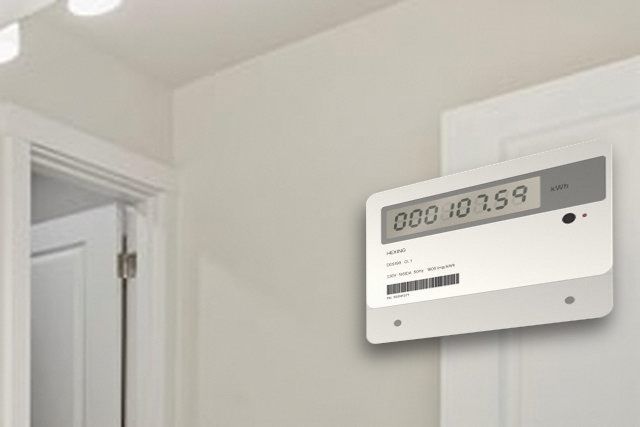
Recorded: 107.59 kWh
